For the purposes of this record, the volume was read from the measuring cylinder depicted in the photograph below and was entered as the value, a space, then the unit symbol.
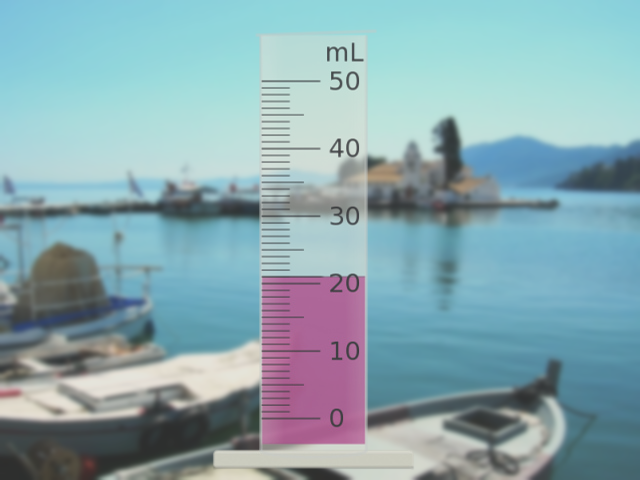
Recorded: 21 mL
